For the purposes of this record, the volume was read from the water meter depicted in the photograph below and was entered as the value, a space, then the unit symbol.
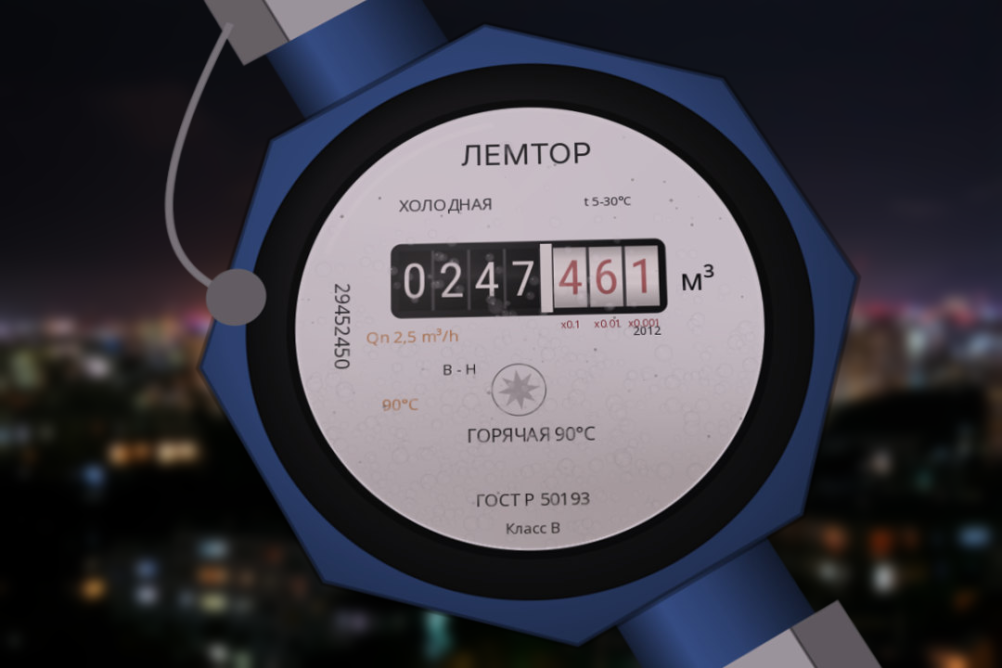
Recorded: 247.461 m³
